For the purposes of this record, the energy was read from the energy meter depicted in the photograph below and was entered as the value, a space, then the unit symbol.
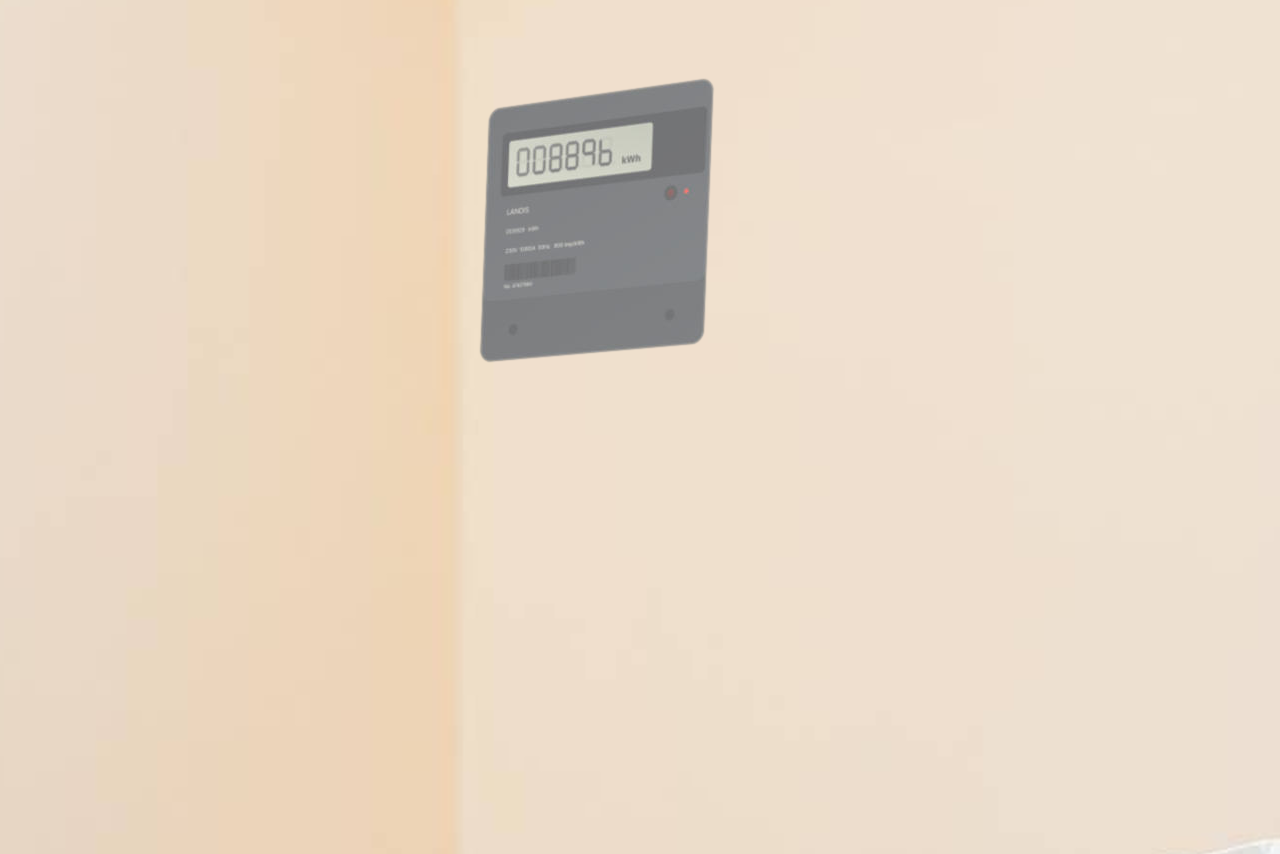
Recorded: 8896 kWh
